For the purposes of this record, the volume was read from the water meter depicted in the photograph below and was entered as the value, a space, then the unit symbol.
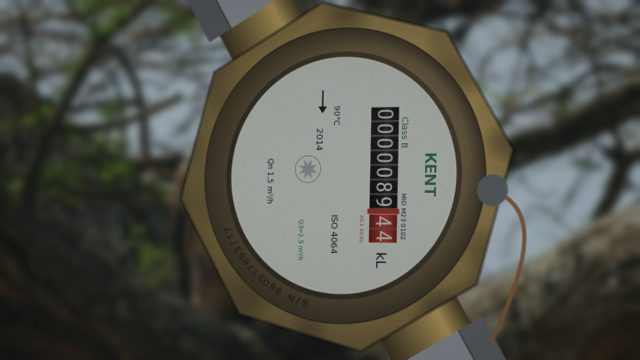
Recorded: 89.44 kL
